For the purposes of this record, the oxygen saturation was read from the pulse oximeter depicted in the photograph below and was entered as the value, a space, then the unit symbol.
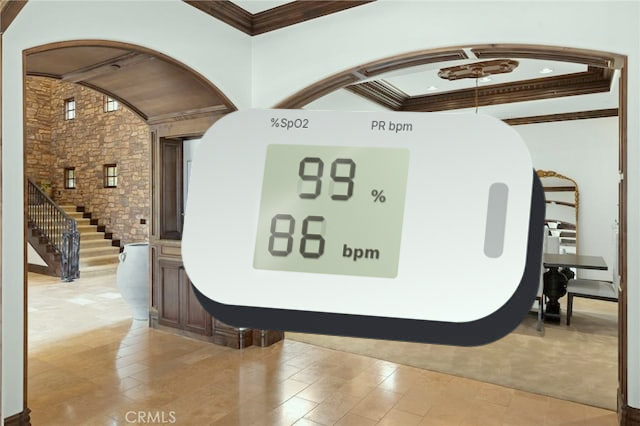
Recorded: 99 %
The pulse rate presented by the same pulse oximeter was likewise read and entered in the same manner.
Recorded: 86 bpm
